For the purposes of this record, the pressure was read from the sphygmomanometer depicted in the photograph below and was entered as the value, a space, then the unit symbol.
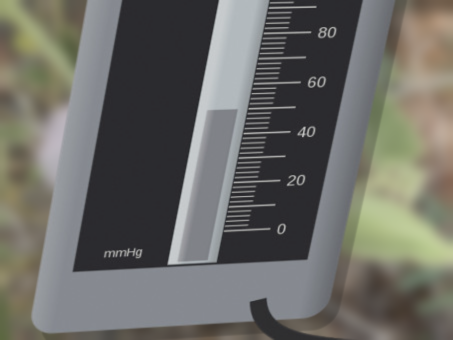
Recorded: 50 mmHg
